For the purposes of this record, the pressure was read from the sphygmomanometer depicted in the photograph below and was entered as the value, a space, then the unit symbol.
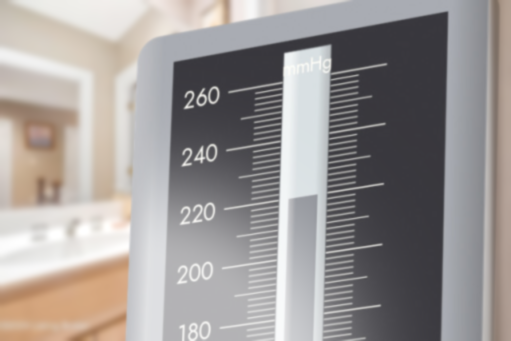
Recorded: 220 mmHg
